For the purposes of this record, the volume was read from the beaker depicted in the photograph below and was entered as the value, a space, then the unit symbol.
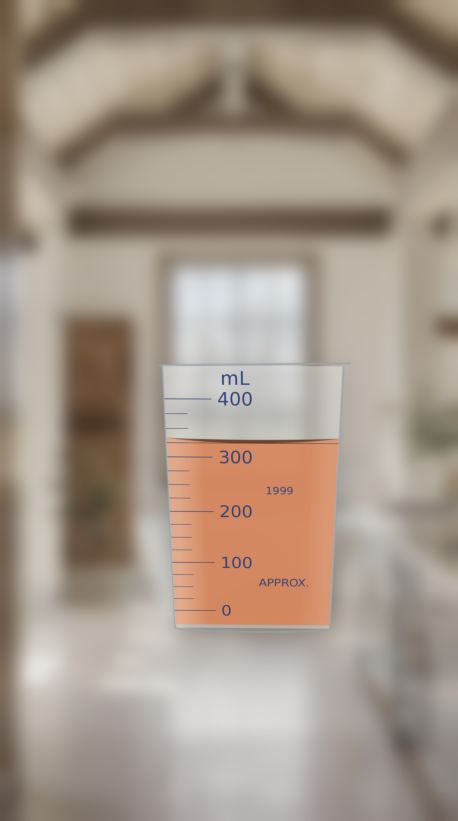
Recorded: 325 mL
